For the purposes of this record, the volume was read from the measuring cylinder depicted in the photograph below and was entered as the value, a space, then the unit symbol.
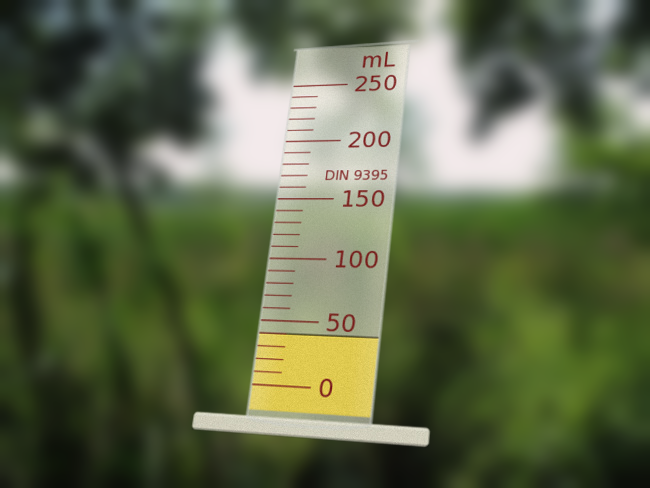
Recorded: 40 mL
